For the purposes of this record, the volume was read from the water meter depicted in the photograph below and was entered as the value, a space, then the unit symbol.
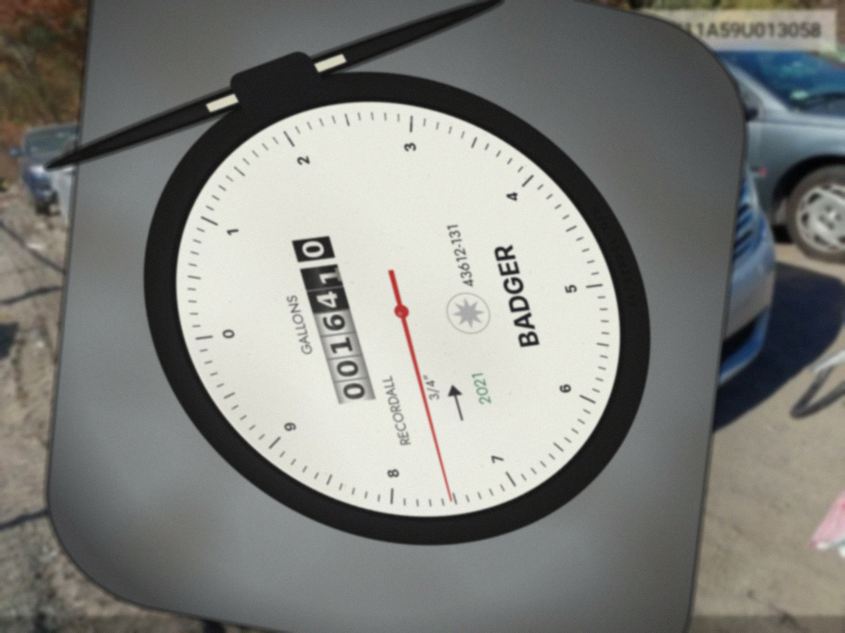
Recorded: 16407.5 gal
